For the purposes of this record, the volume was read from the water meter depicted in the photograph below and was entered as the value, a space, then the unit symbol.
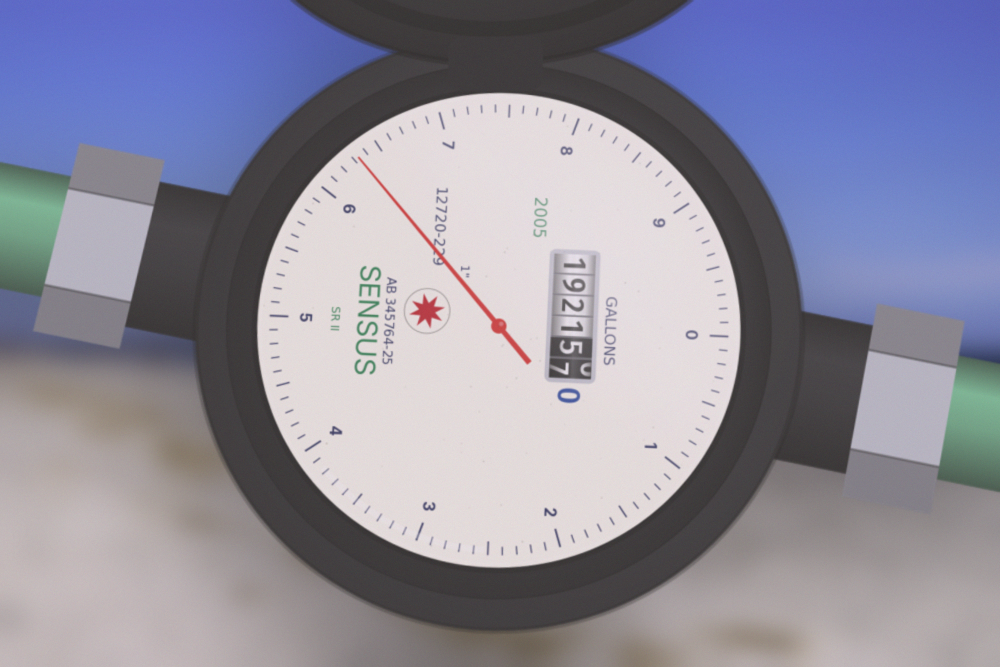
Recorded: 1921566.3 gal
